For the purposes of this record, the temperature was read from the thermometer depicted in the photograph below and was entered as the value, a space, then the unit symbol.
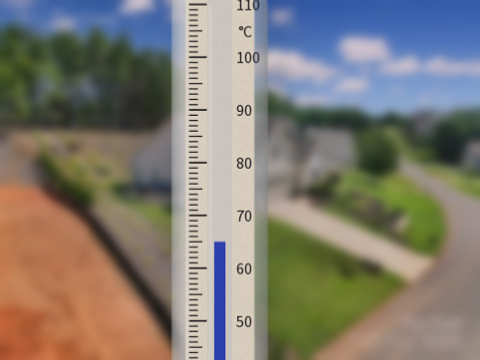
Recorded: 65 °C
